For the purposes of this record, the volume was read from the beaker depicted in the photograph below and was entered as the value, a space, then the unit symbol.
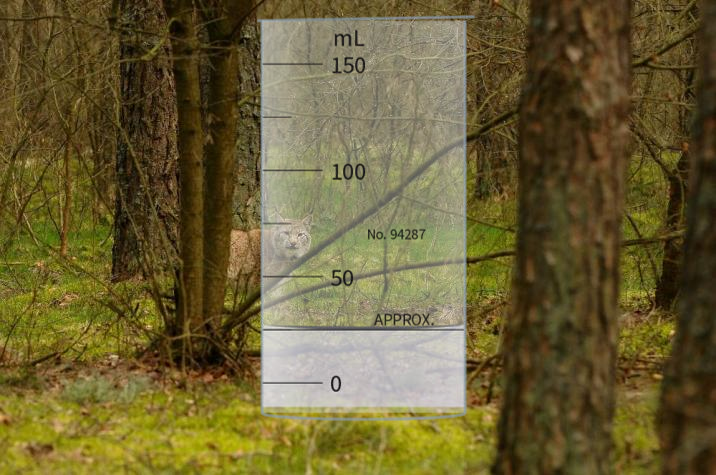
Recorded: 25 mL
